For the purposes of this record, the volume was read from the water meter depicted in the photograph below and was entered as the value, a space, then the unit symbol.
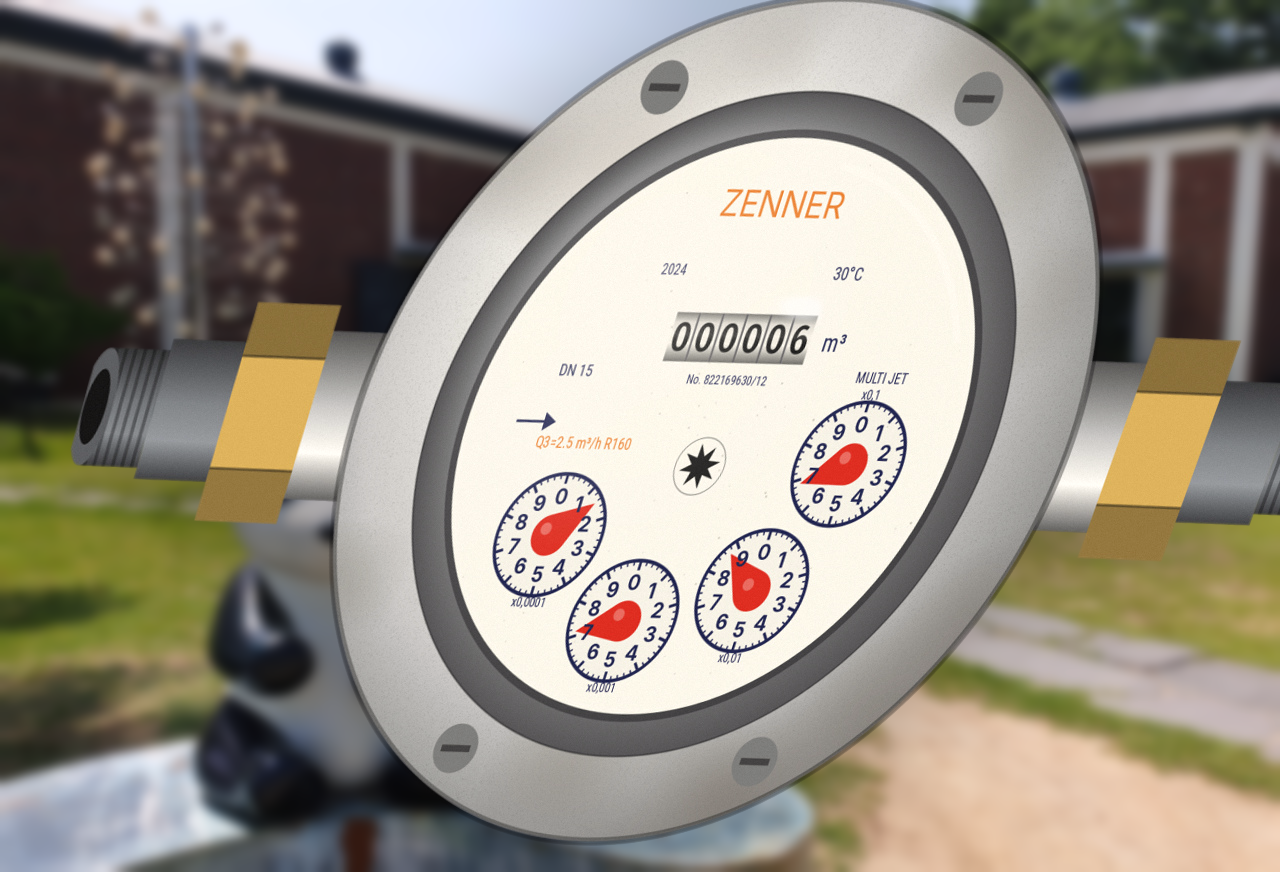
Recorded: 6.6871 m³
